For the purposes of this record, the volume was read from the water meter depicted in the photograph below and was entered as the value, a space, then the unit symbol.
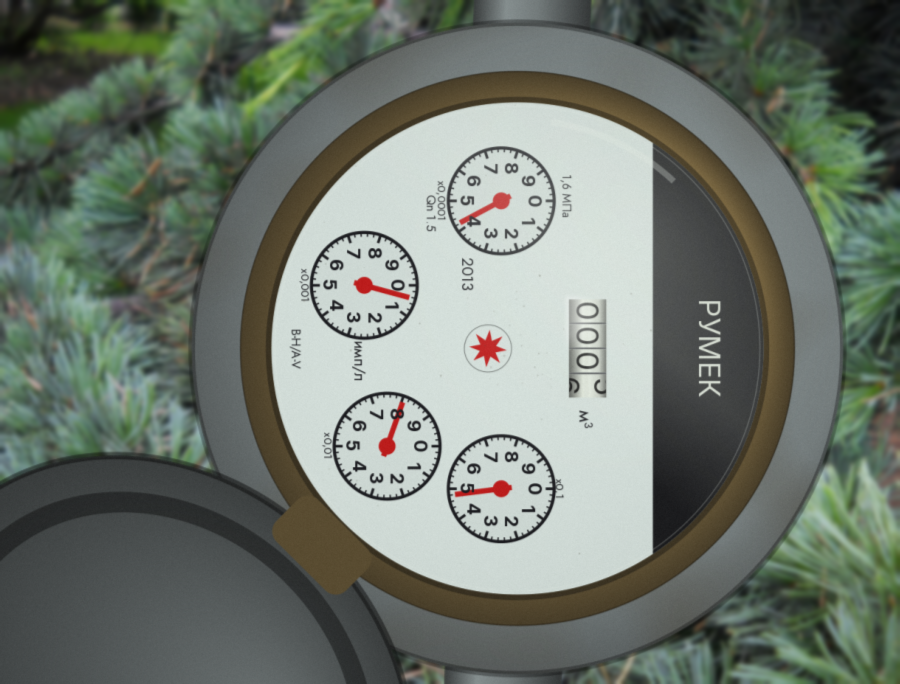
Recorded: 5.4804 m³
